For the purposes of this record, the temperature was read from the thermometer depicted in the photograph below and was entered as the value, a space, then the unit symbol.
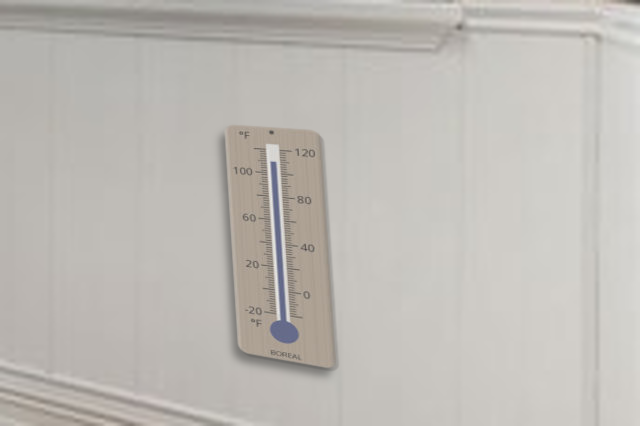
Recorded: 110 °F
